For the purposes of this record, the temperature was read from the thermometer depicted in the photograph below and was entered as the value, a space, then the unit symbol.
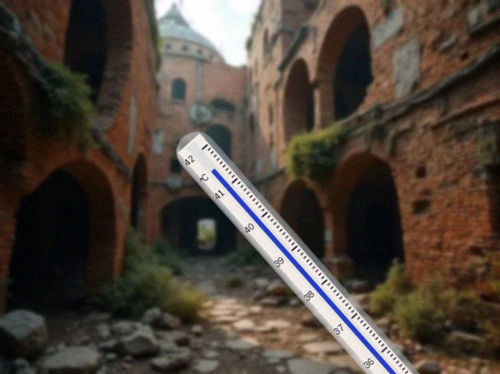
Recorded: 41.5 °C
